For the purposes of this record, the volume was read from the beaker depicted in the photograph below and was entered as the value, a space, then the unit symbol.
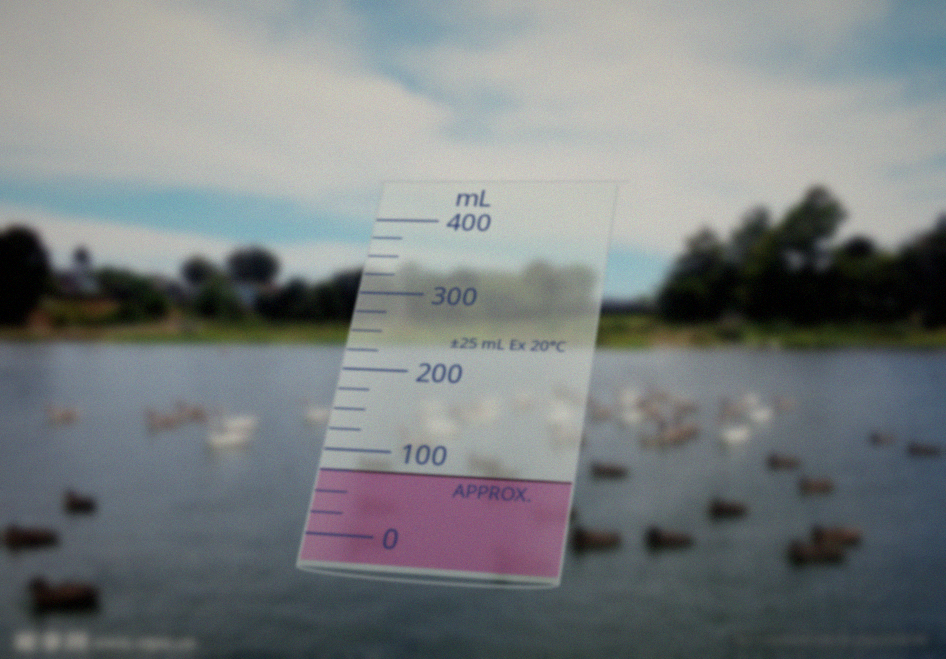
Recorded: 75 mL
